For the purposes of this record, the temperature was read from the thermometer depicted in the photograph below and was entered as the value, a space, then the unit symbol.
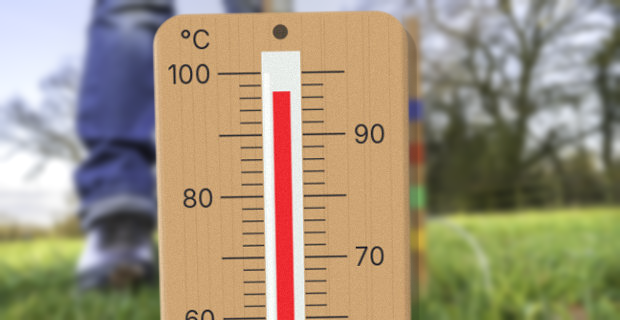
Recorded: 97 °C
